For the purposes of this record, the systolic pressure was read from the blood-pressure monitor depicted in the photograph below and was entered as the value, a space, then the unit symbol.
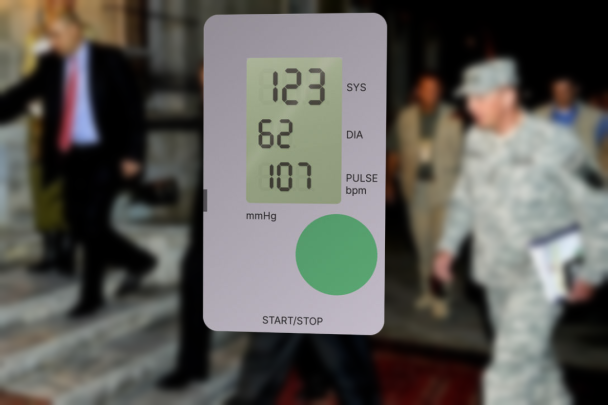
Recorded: 123 mmHg
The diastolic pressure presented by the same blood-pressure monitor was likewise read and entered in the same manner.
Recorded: 62 mmHg
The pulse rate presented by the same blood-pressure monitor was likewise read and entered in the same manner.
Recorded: 107 bpm
